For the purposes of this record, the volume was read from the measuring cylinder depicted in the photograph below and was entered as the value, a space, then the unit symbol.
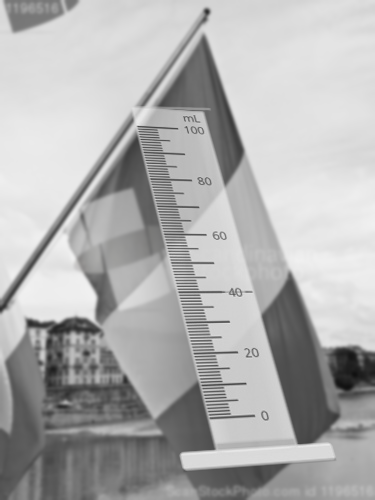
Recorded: 40 mL
